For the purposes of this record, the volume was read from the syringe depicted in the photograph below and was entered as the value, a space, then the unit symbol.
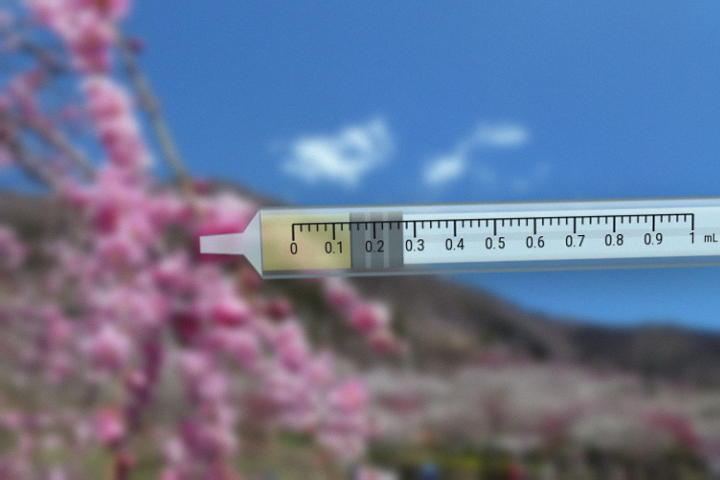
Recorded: 0.14 mL
